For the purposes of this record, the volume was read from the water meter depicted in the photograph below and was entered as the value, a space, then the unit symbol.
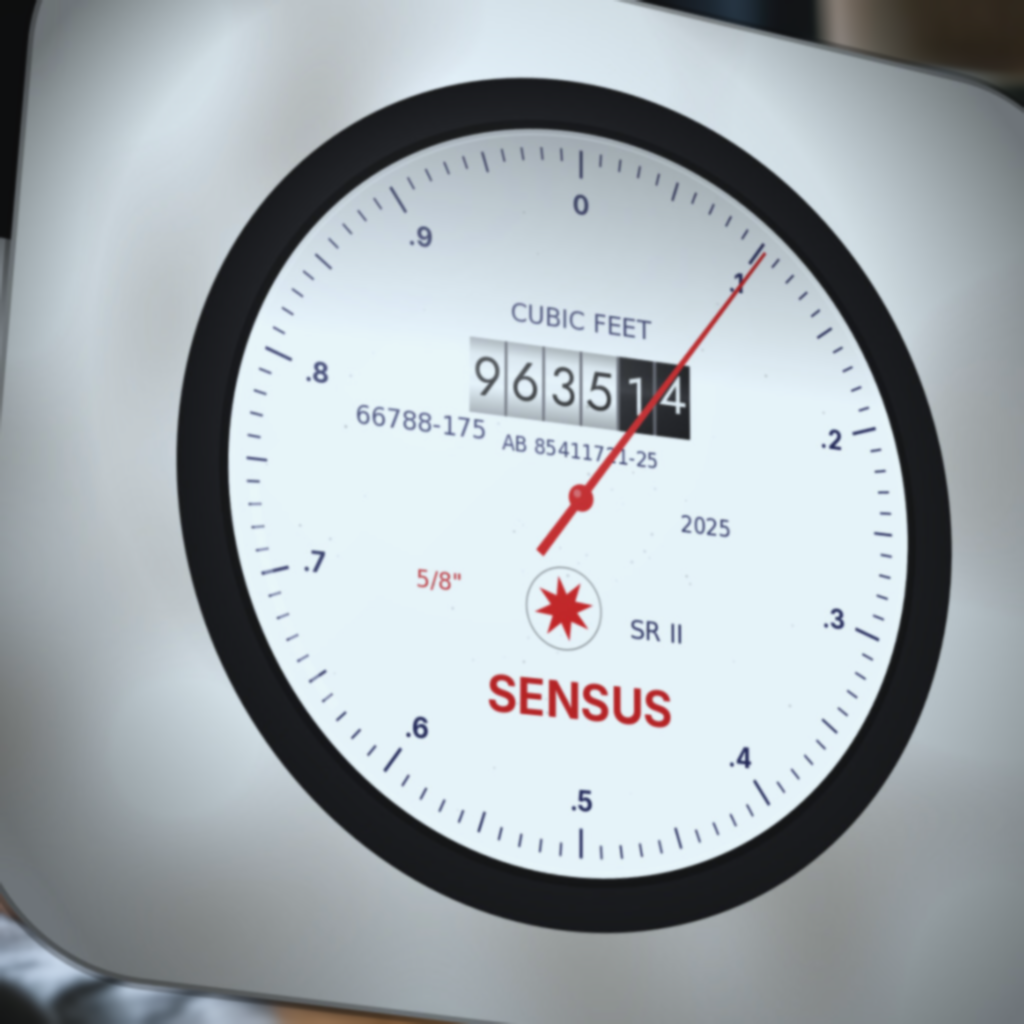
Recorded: 963514.10 ft³
